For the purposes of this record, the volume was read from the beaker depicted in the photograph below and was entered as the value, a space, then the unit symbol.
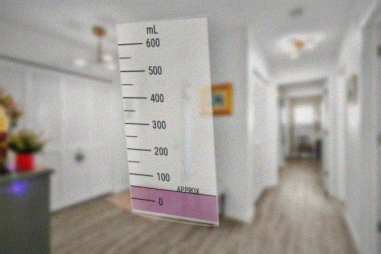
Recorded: 50 mL
